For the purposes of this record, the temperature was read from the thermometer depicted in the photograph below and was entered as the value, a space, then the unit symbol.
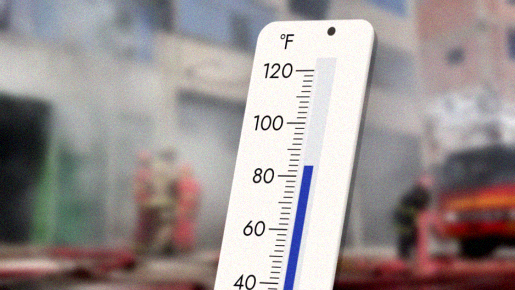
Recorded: 84 °F
